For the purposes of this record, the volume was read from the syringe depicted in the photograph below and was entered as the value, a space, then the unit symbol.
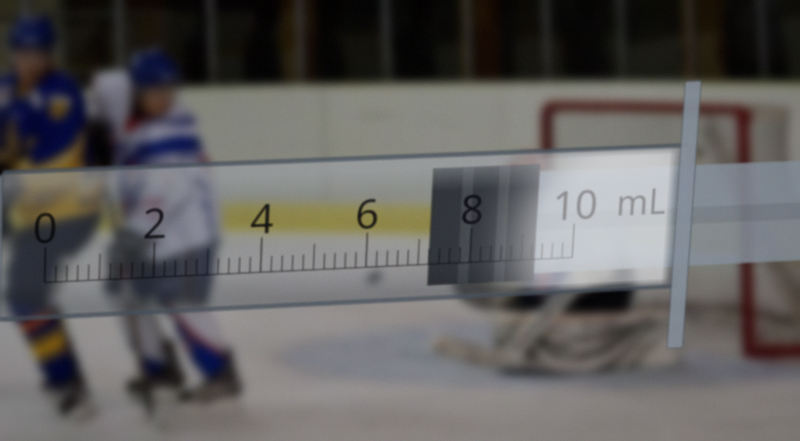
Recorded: 7.2 mL
